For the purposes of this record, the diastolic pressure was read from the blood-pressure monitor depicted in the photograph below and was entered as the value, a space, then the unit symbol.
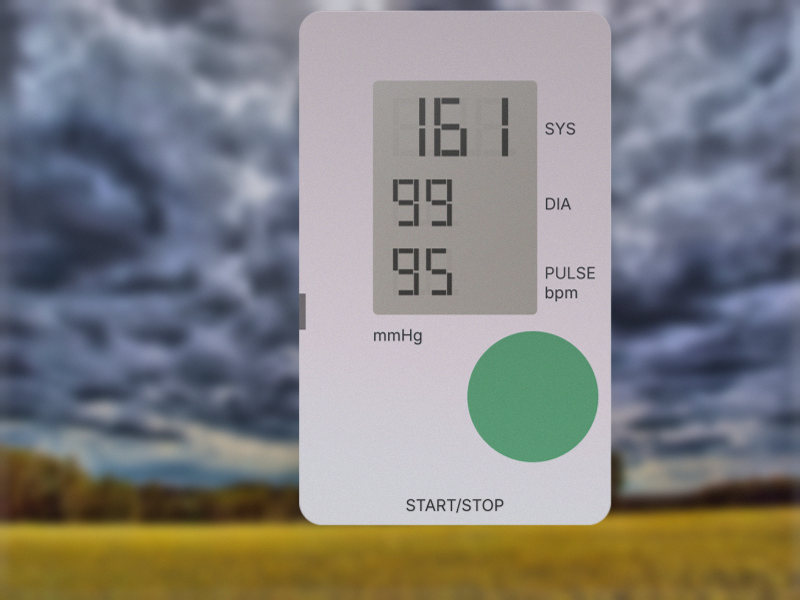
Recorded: 99 mmHg
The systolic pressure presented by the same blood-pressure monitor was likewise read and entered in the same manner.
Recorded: 161 mmHg
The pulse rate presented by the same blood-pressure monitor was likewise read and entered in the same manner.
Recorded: 95 bpm
